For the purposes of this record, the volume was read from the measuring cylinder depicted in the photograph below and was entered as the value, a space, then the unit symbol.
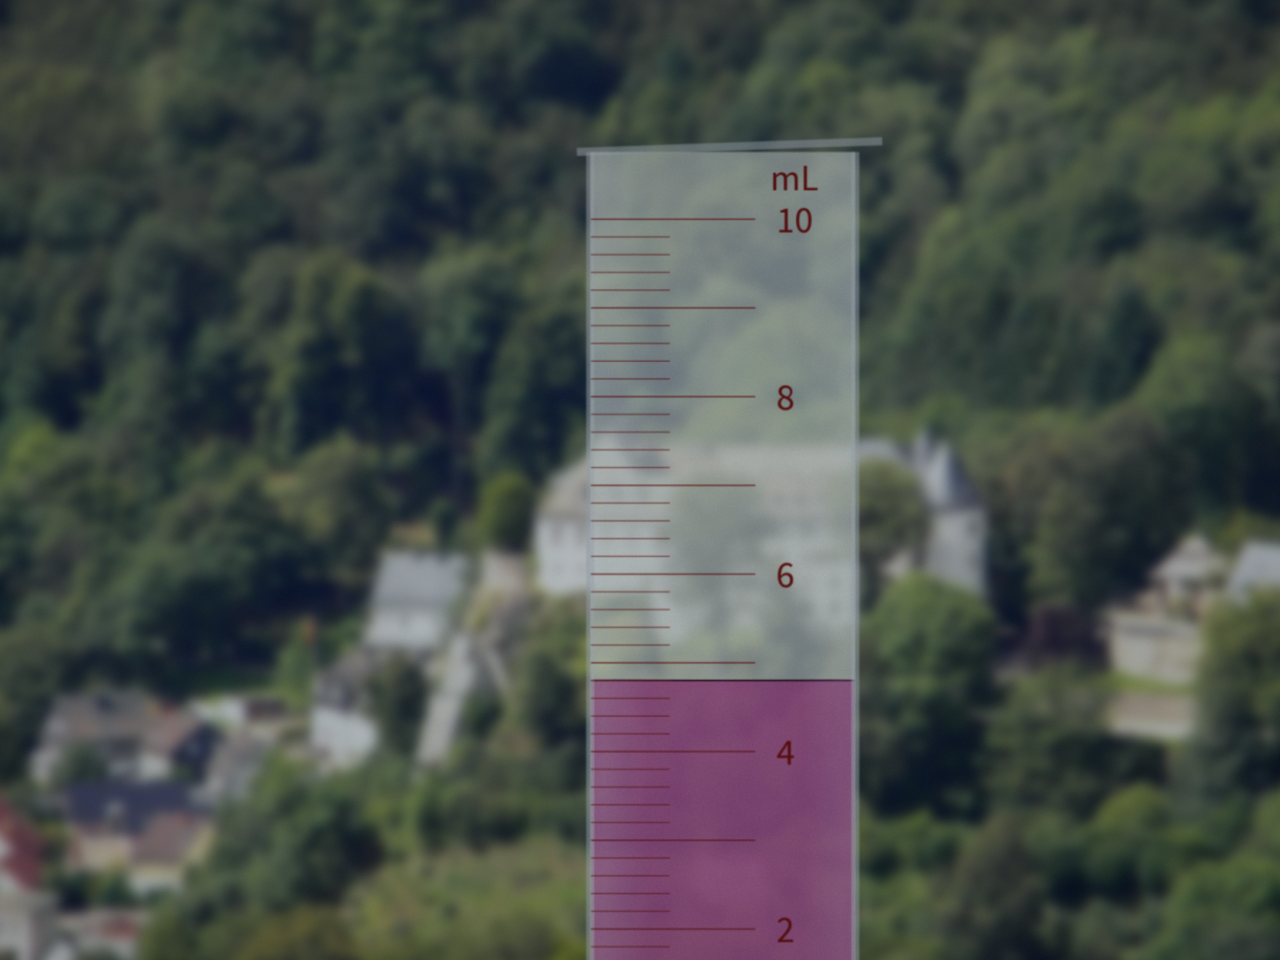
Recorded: 4.8 mL
